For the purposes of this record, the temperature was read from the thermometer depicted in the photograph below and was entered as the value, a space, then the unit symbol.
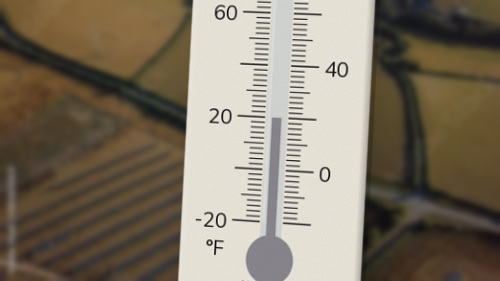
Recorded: 20 °F
